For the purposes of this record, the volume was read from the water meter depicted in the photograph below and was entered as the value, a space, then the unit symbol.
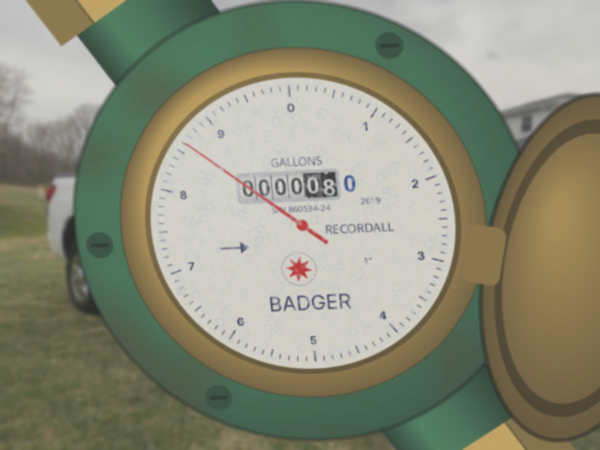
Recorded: 78.6 gal
